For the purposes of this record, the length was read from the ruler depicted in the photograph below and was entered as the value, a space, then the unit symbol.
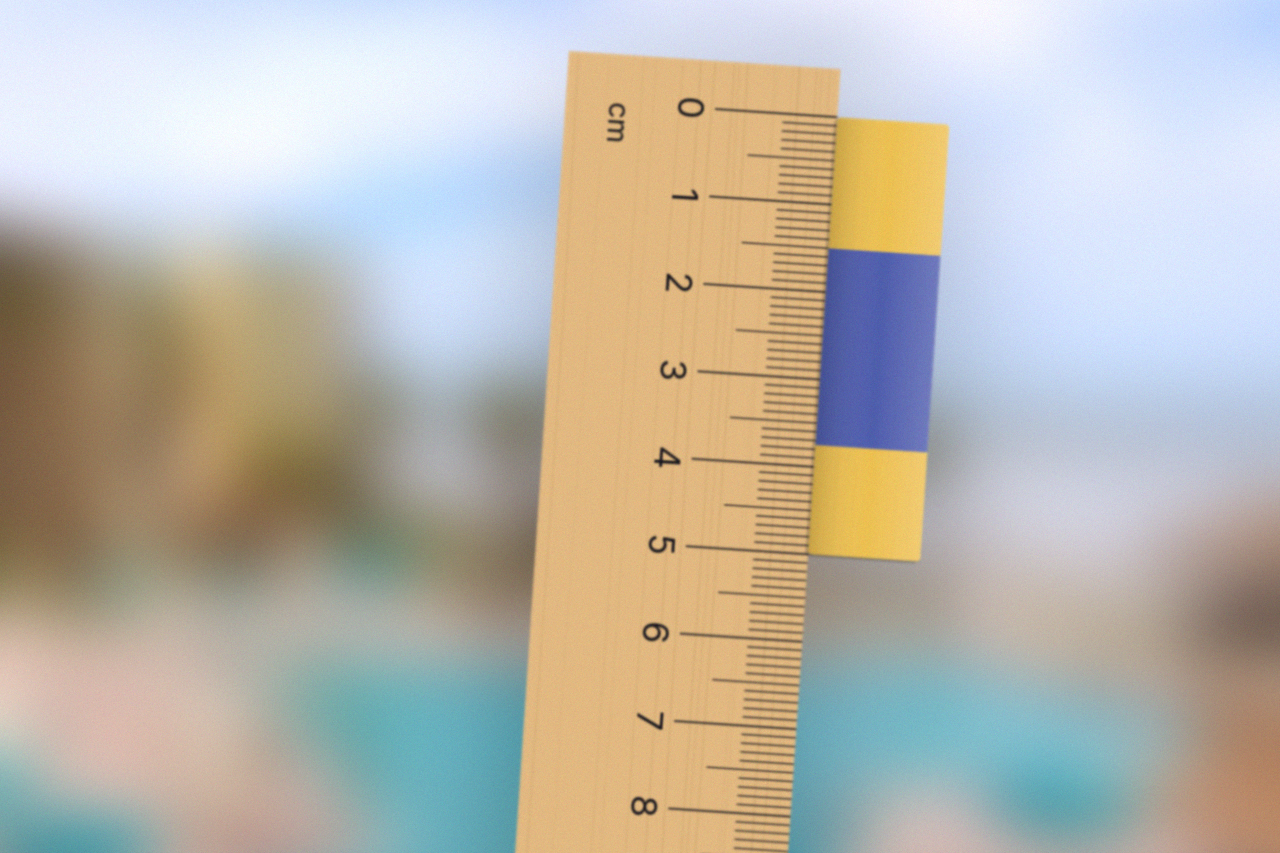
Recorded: 5 cm
